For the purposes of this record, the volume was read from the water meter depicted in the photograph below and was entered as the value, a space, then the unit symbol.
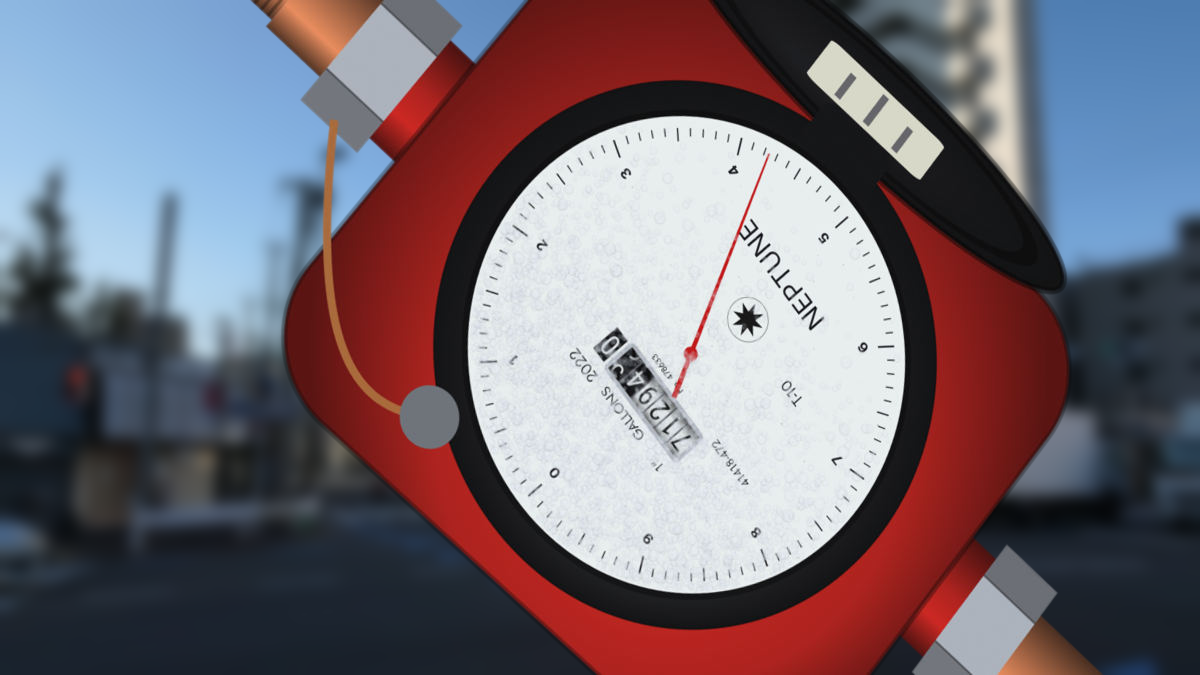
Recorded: 7129454.2 gal
